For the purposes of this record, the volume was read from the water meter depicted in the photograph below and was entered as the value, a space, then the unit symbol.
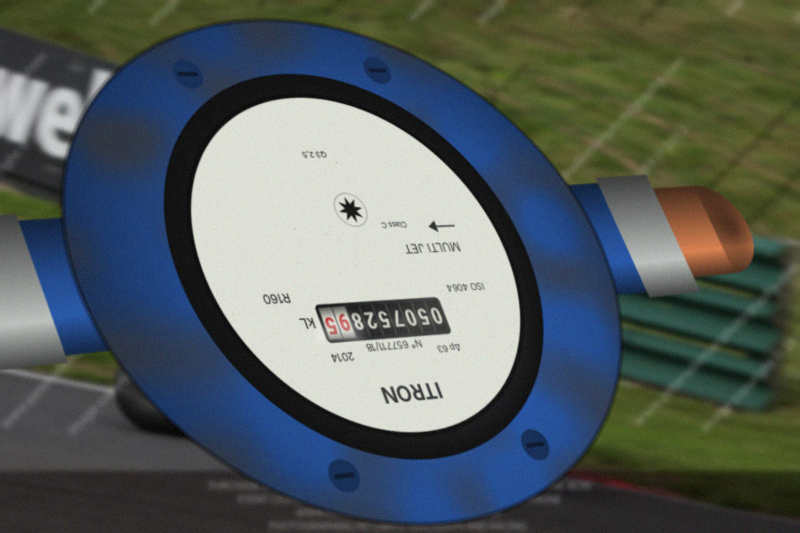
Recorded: 507528.95 kL
